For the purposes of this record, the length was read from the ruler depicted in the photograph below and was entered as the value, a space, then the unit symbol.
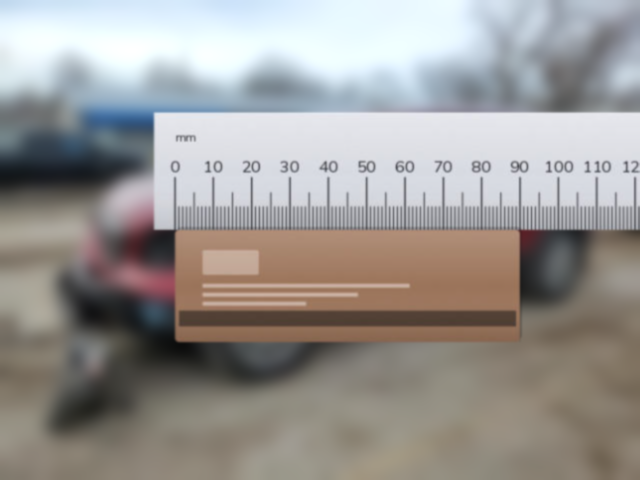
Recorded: 90 mm
